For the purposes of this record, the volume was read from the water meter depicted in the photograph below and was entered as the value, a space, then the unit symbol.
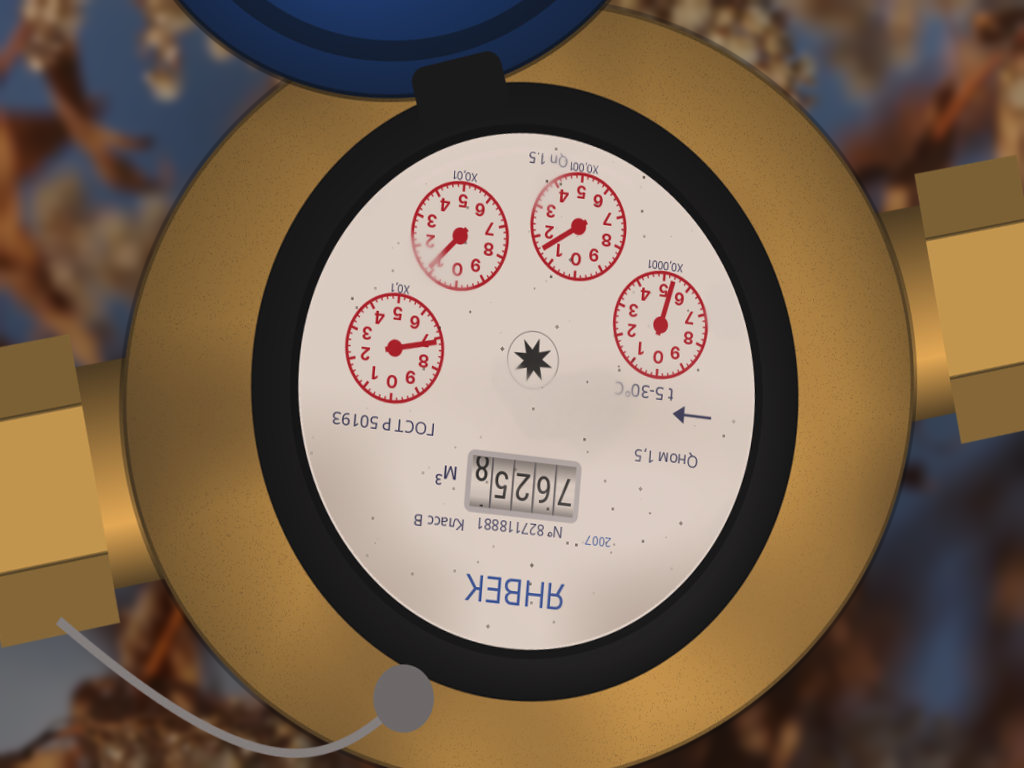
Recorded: 76257.7115 m³
